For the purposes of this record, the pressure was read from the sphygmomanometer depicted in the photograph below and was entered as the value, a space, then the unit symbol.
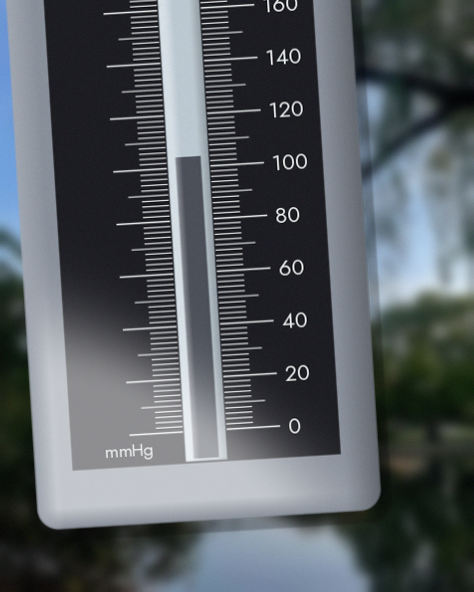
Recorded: 104 mmHg
